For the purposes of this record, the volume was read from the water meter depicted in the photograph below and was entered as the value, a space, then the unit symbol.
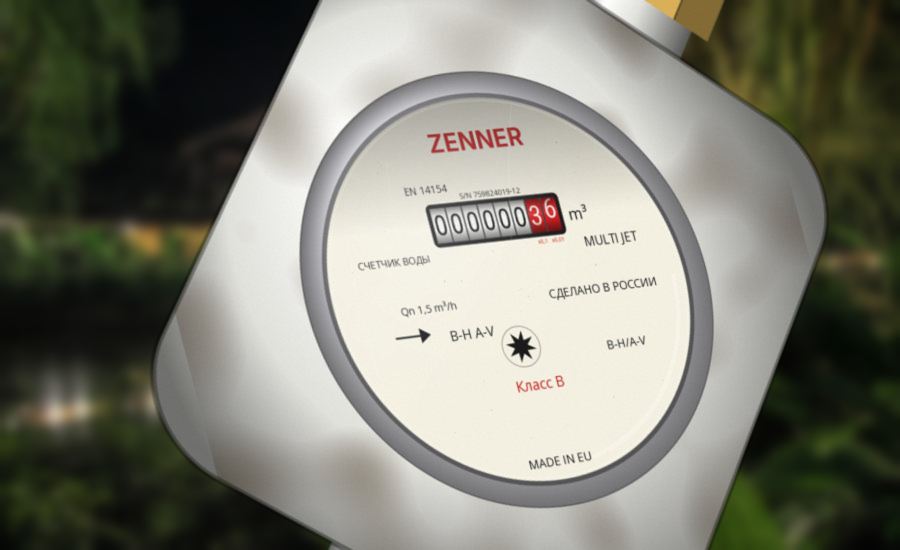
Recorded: 0.36 m³
